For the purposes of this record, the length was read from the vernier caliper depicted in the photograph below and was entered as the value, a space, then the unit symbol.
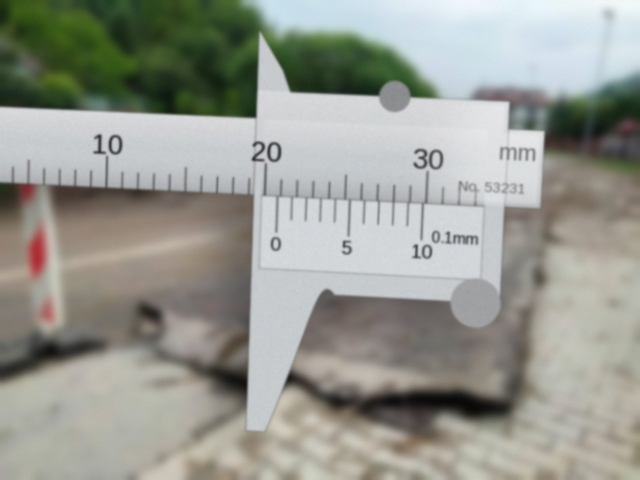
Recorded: 20.8 mm
